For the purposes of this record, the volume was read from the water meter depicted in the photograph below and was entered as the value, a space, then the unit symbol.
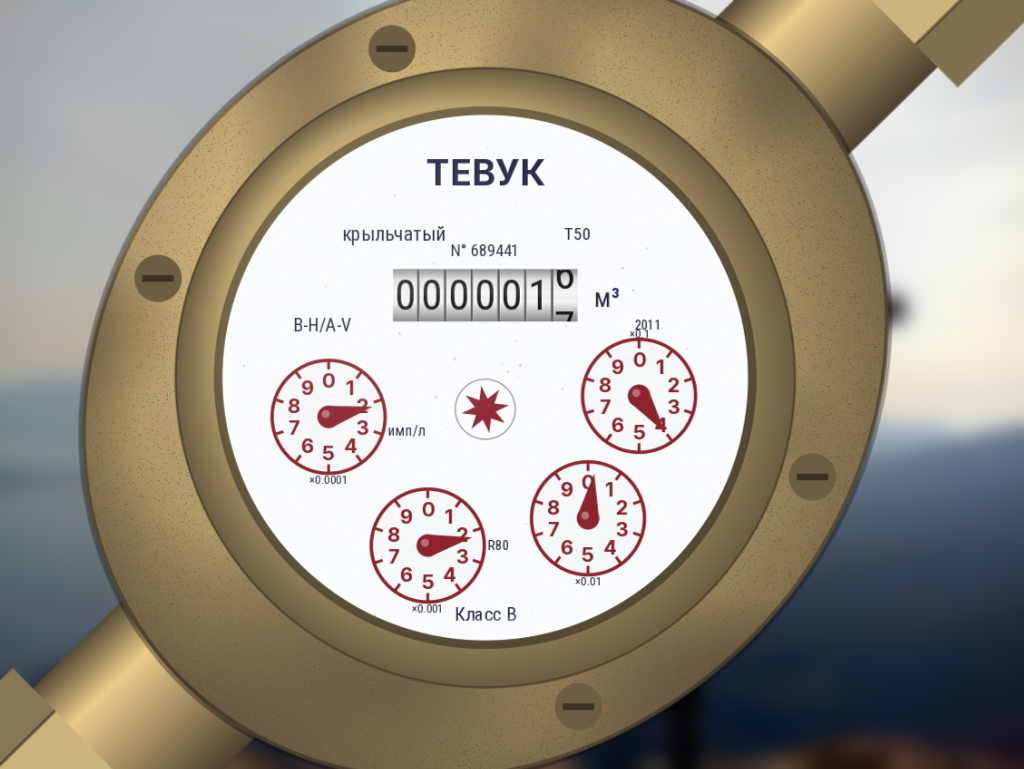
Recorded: 16.4022 m³
